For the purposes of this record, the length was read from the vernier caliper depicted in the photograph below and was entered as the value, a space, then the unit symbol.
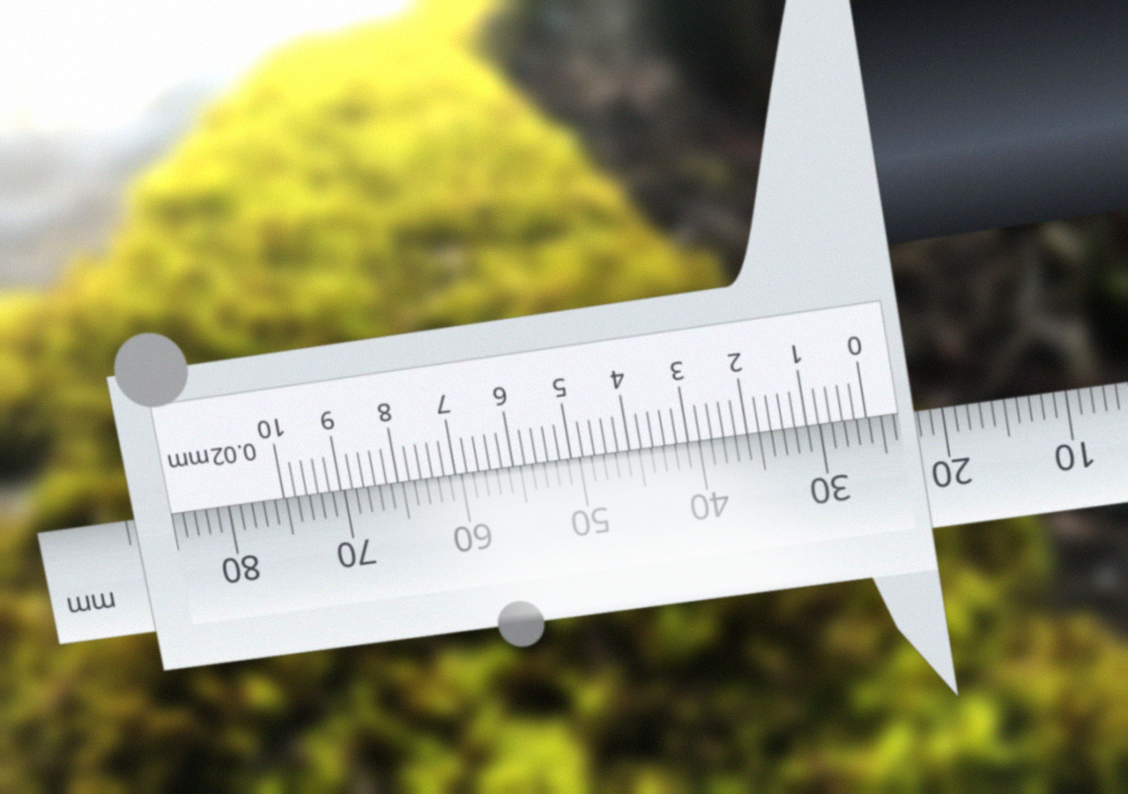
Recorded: 26.2 mm
